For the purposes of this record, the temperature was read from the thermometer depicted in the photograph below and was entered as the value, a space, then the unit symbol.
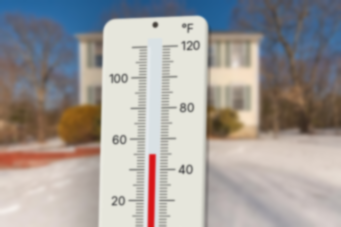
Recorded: 50 °F
